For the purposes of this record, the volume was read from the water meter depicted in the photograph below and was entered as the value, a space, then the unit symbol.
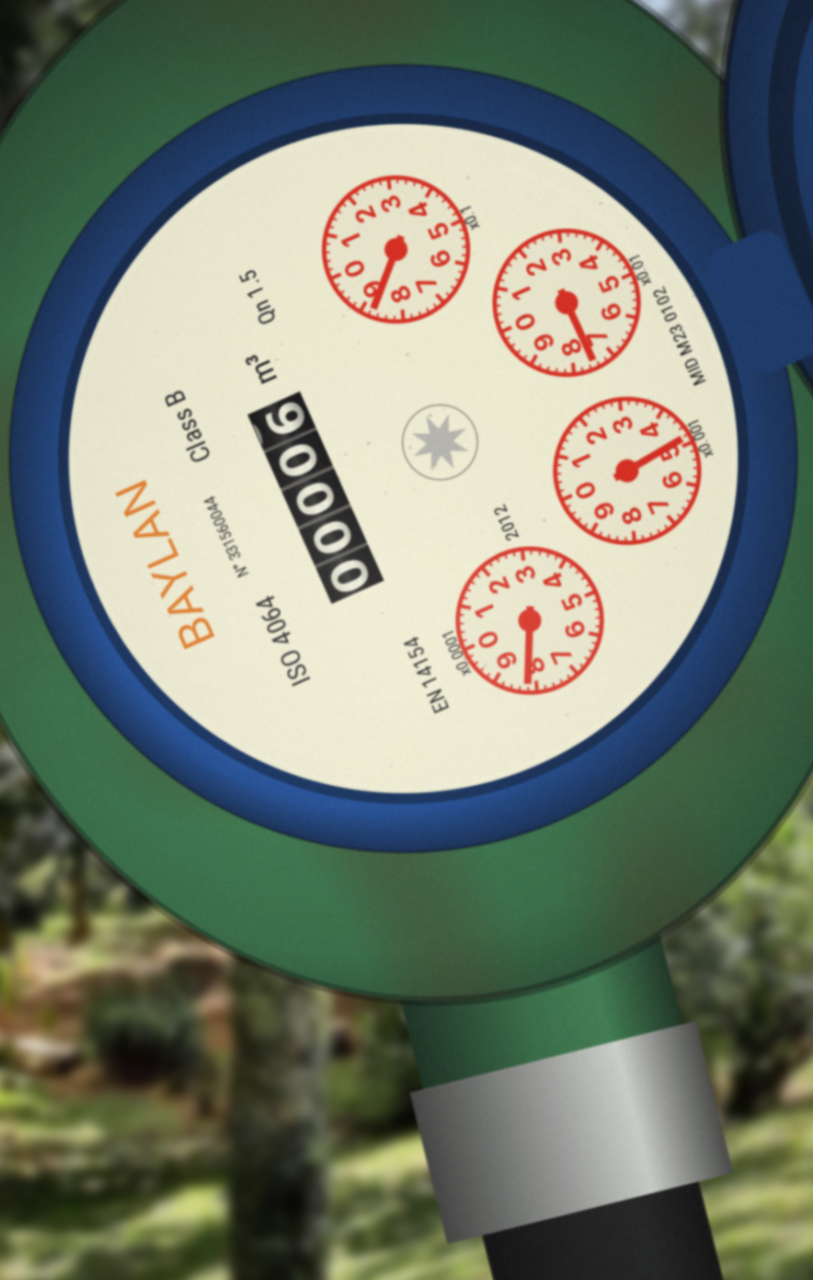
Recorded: 5.8748 m³
